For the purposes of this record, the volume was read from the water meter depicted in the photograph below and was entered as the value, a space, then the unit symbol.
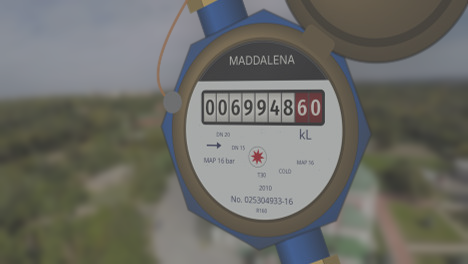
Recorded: 69948.60 kL
